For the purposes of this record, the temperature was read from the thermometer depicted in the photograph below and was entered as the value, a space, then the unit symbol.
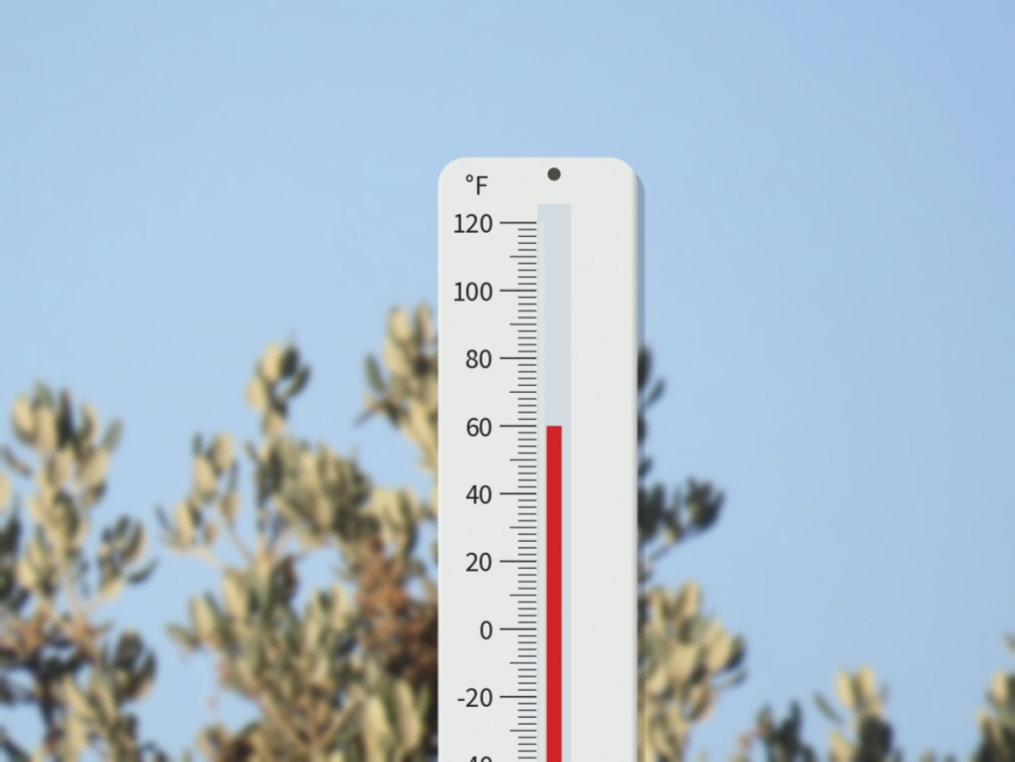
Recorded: 60 °F
